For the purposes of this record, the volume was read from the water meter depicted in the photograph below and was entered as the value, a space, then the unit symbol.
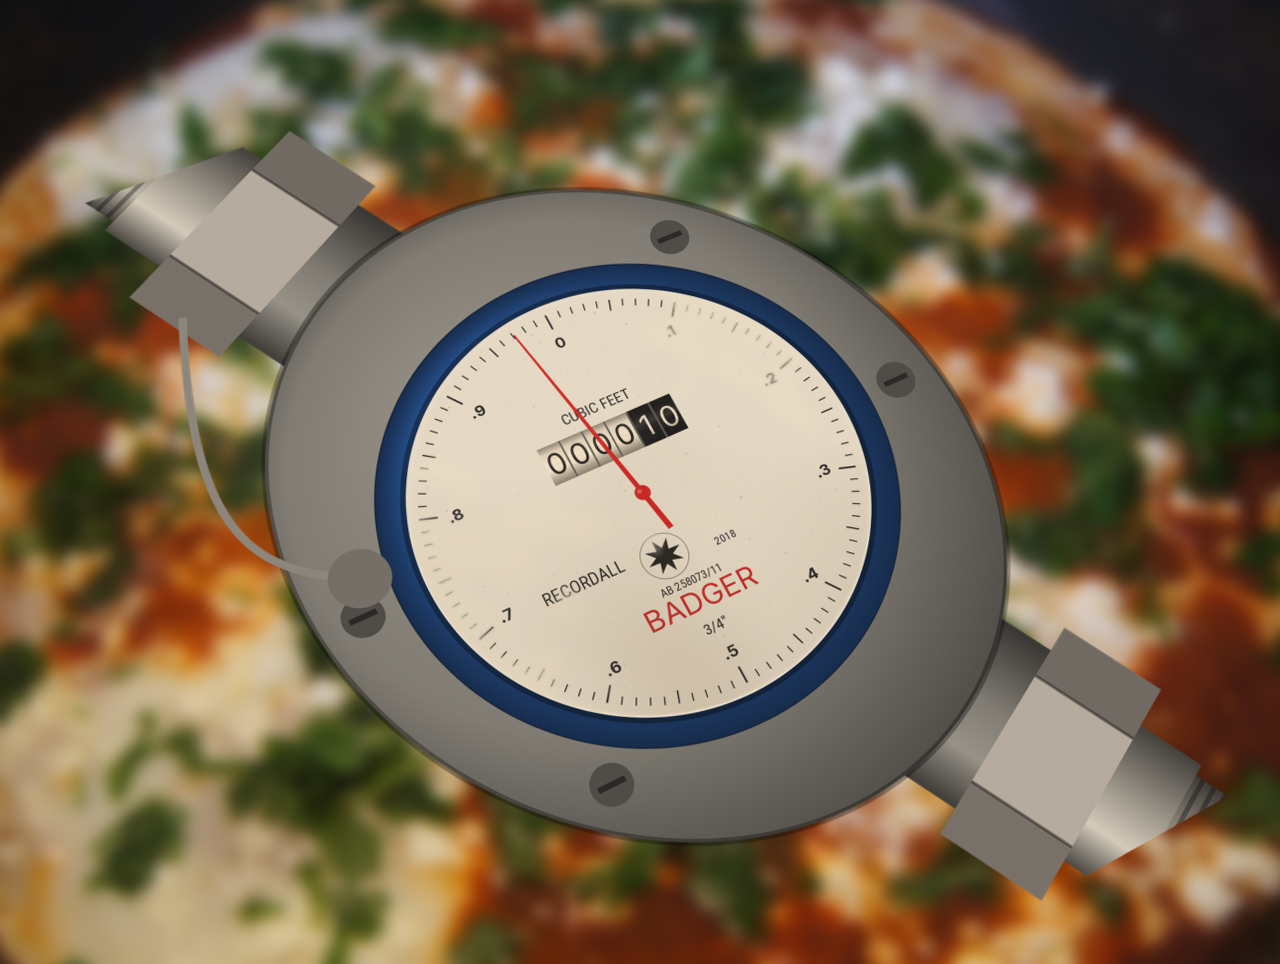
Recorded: 9.97 ft³
